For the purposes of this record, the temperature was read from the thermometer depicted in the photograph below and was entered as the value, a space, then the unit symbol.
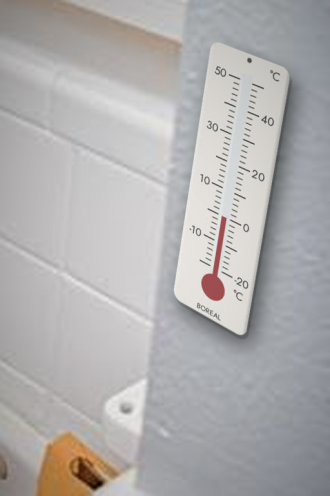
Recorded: 0 °C
